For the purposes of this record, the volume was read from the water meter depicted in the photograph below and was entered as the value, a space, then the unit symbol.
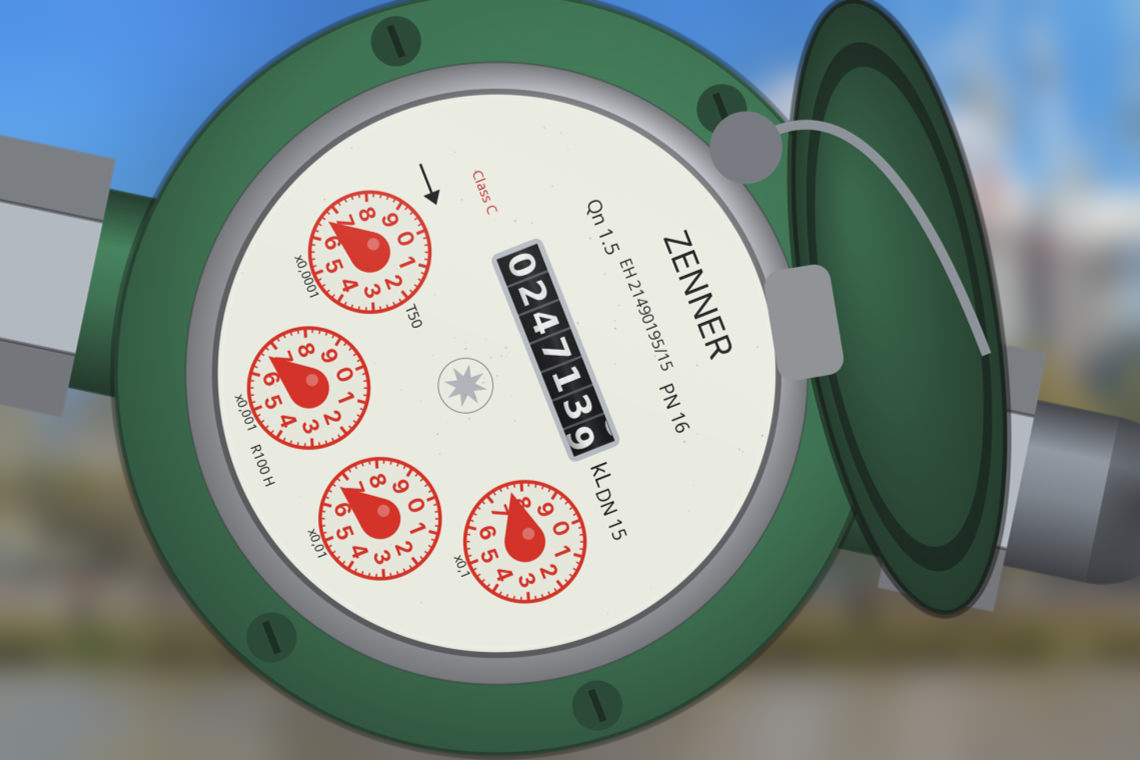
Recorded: 247138.7666 kL
